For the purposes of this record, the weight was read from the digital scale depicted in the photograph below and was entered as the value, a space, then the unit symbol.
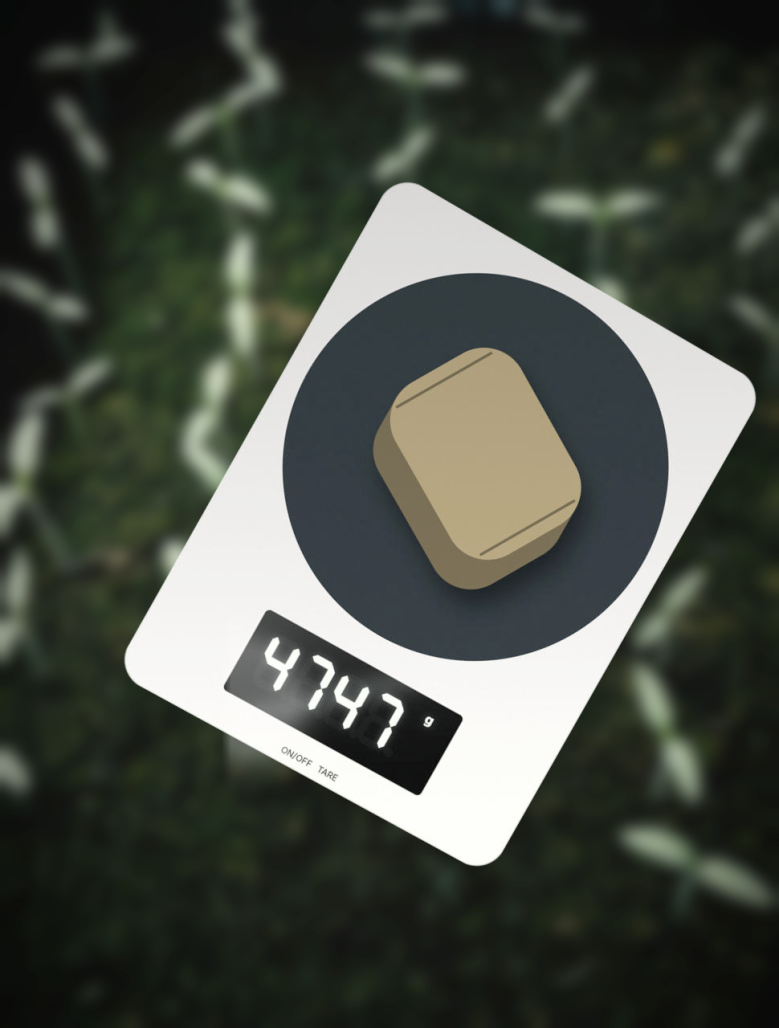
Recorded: 4747 g
